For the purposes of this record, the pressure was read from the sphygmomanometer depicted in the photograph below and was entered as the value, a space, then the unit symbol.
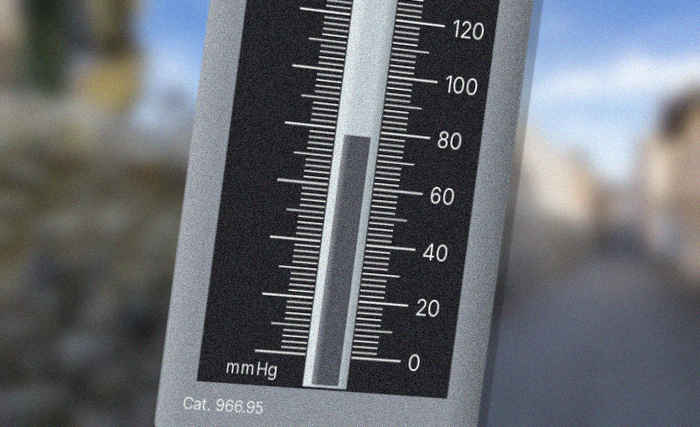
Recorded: 78 mmHg
